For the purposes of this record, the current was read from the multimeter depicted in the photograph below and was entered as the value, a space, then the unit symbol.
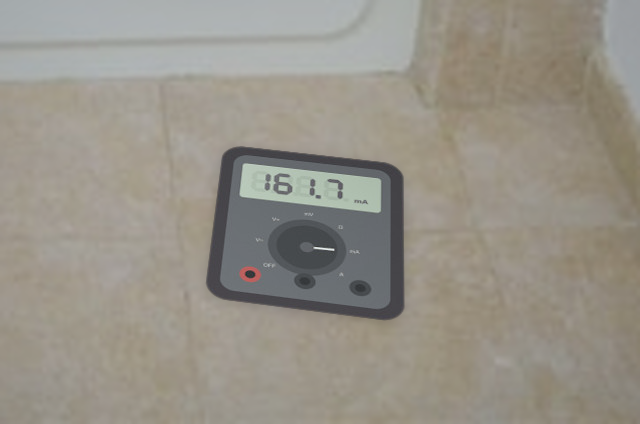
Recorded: 161.7 mA
